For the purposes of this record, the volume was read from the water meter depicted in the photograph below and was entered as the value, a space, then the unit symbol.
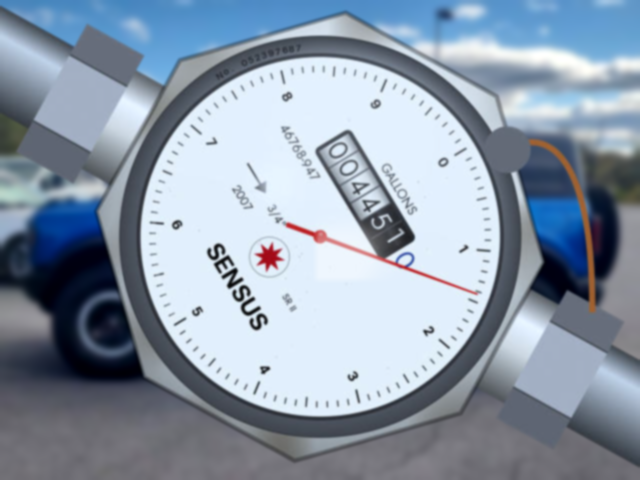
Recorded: 44511.4 gal
